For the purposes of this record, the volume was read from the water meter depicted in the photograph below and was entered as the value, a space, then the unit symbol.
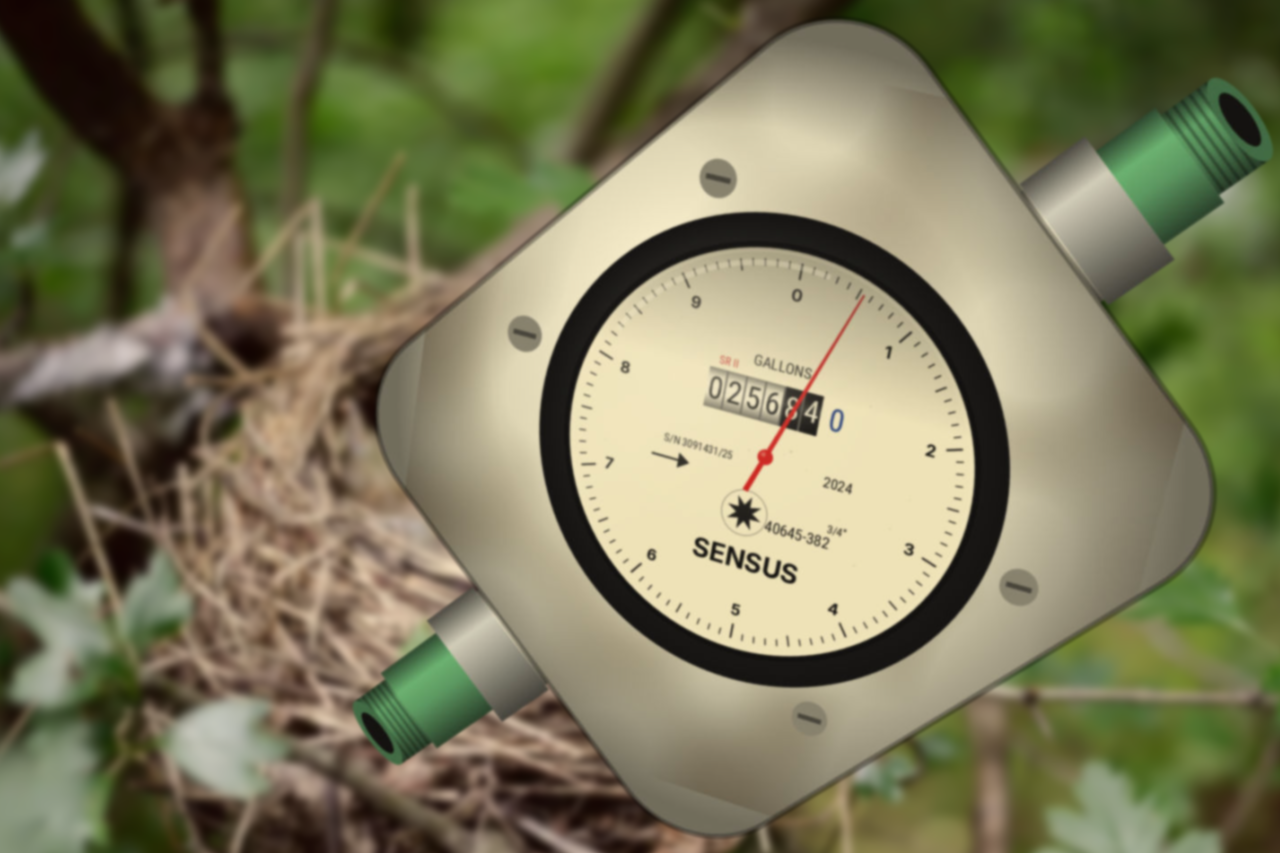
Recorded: 256840.5 gal
